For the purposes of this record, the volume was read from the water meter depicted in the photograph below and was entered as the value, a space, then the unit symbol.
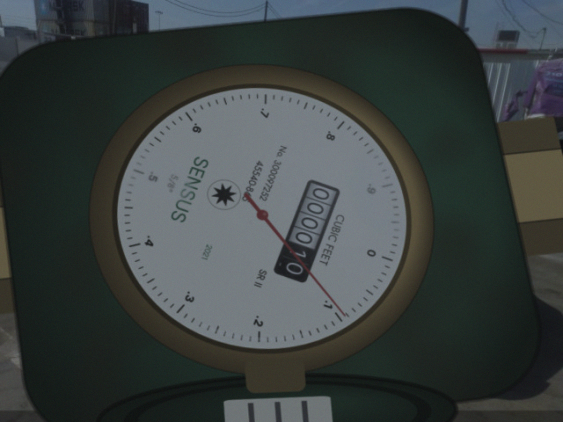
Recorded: 10.09 ft³
